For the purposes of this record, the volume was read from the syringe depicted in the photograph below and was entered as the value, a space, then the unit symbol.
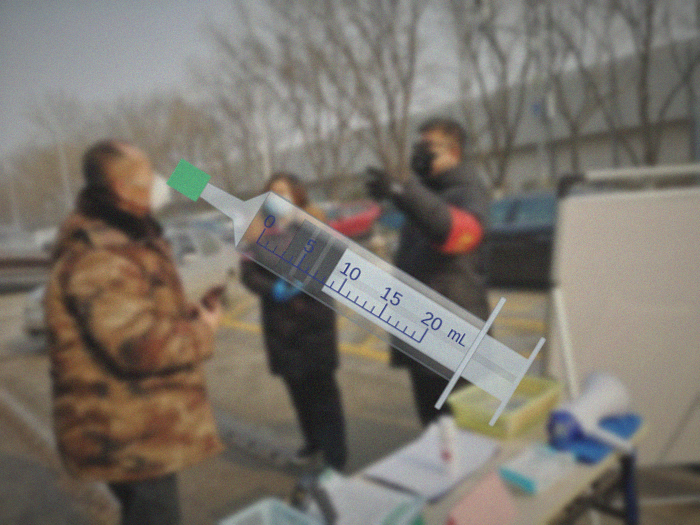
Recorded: 3 mL
